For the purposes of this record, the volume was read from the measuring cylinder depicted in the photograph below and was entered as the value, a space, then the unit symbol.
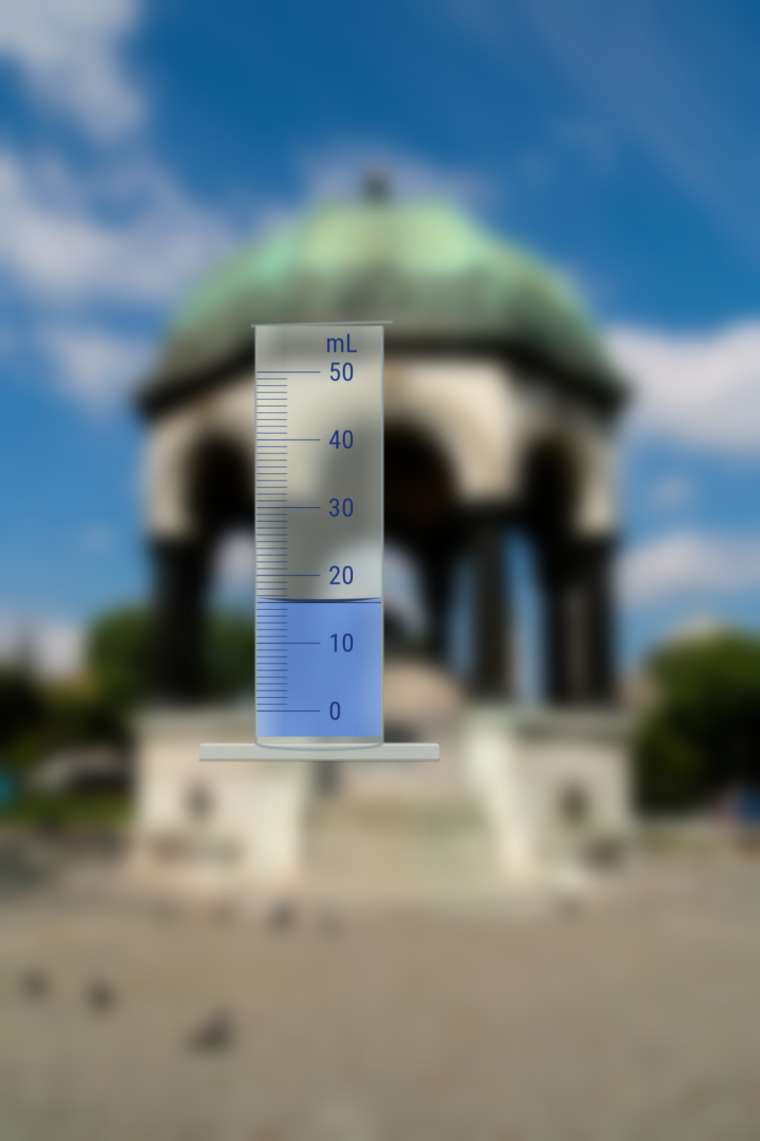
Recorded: 16 mL
